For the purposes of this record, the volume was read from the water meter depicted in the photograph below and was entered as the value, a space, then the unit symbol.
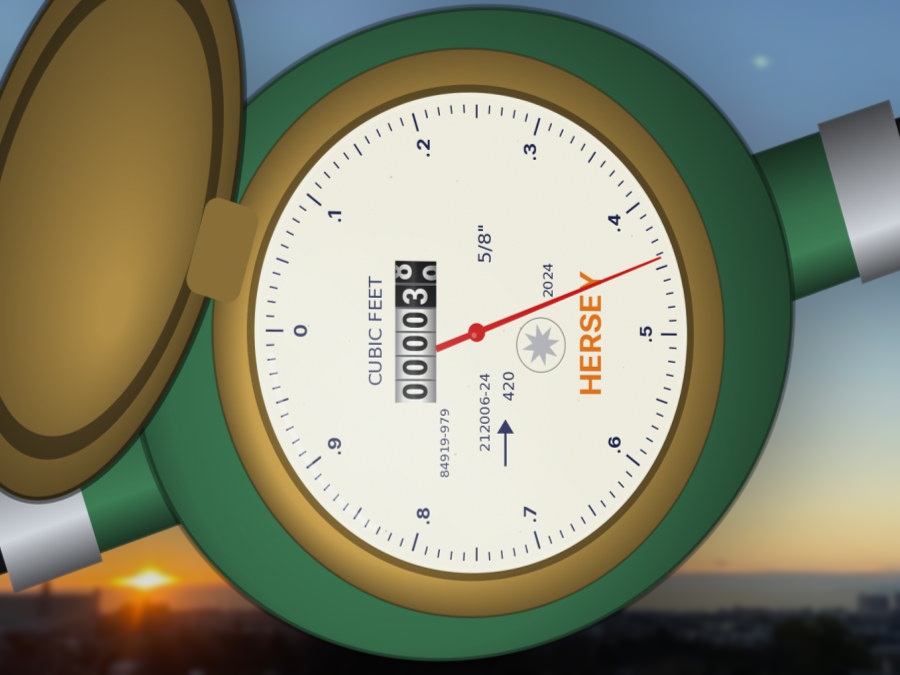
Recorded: 38.44 ft³
